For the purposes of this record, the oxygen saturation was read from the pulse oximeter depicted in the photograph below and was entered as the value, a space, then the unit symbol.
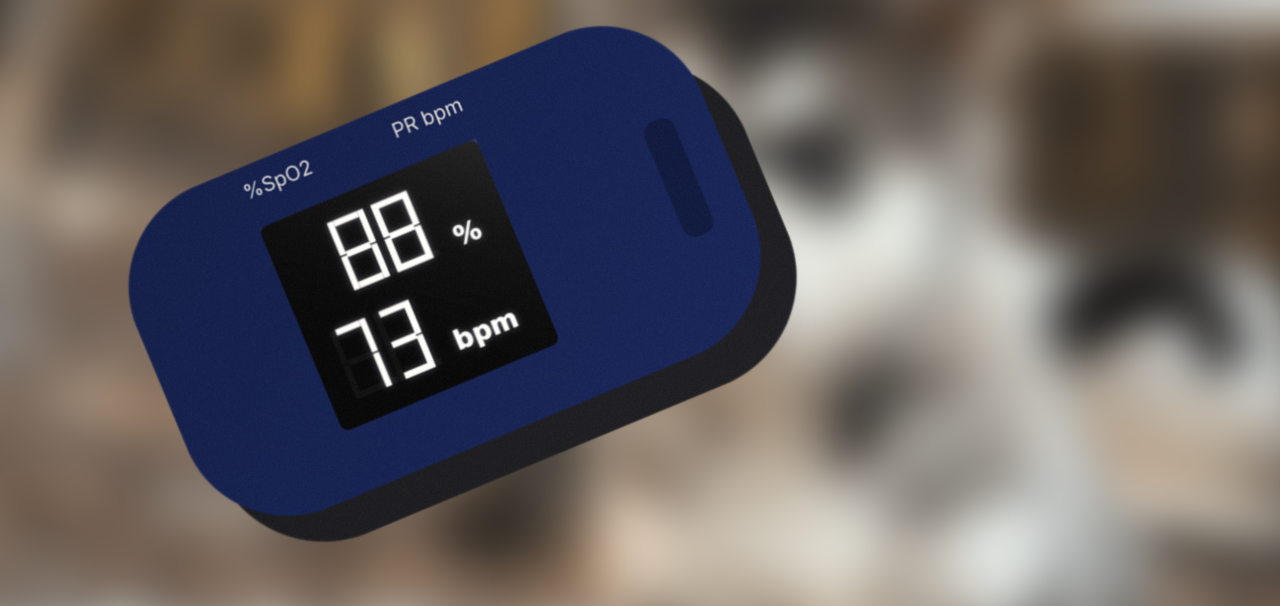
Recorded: 88 %
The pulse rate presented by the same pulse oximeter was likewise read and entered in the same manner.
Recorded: 73 bpm
